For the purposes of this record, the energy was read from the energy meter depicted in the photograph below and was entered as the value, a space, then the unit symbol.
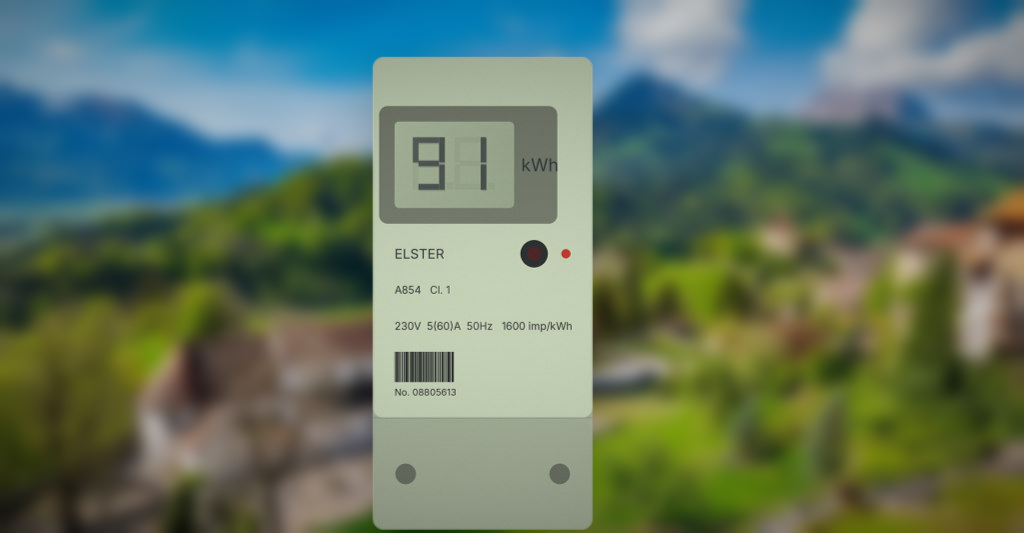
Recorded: 91 kWh
